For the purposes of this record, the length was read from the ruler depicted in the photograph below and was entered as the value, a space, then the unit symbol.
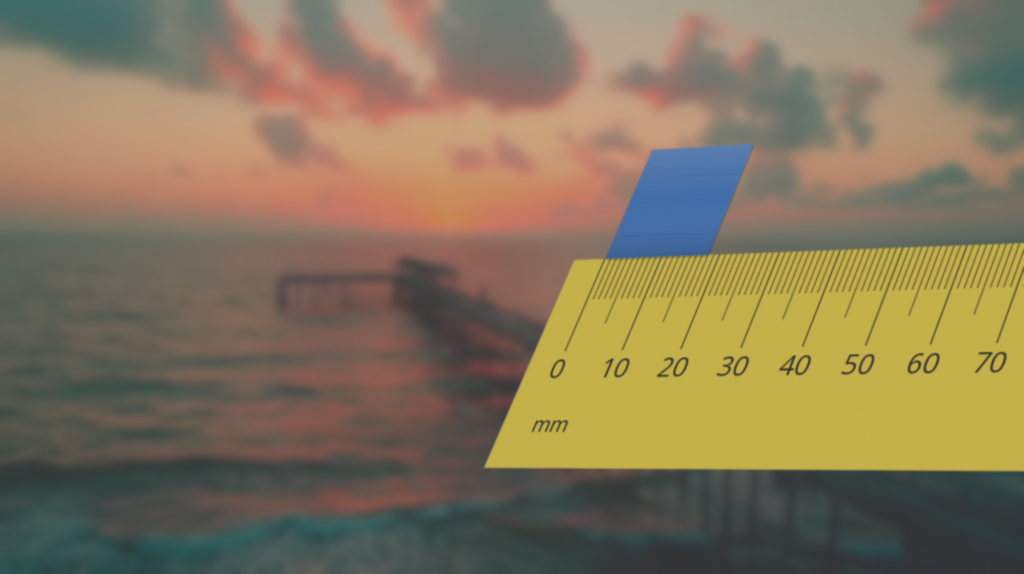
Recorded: 18 mm
